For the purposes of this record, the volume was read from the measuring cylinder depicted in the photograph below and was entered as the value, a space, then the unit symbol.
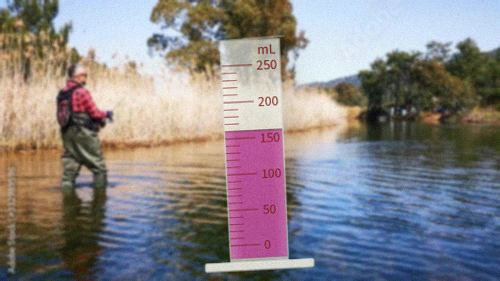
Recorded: 160 mL
